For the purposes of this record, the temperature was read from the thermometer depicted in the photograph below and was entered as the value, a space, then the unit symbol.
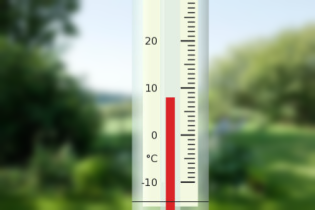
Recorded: 8 °C
